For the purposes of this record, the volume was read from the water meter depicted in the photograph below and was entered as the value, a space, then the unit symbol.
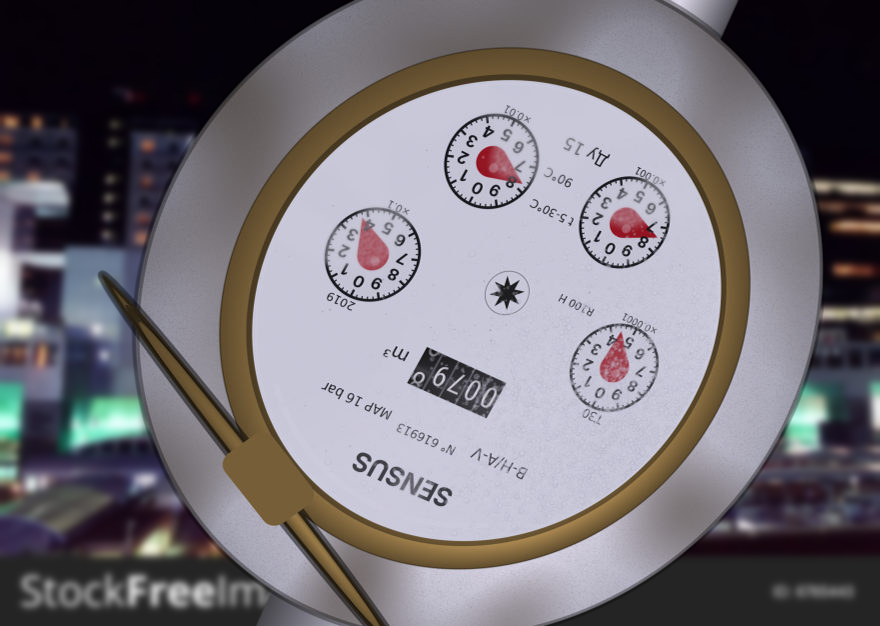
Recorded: 798.3774 m³
